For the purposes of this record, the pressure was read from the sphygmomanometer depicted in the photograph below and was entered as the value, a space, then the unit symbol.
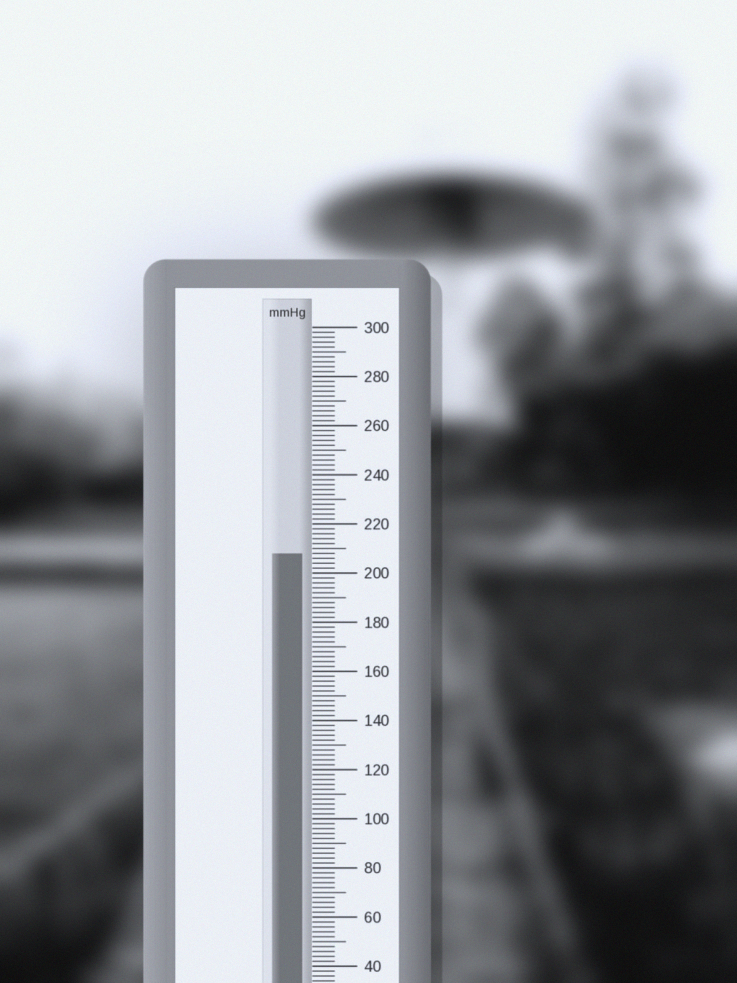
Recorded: 208 mmHg
